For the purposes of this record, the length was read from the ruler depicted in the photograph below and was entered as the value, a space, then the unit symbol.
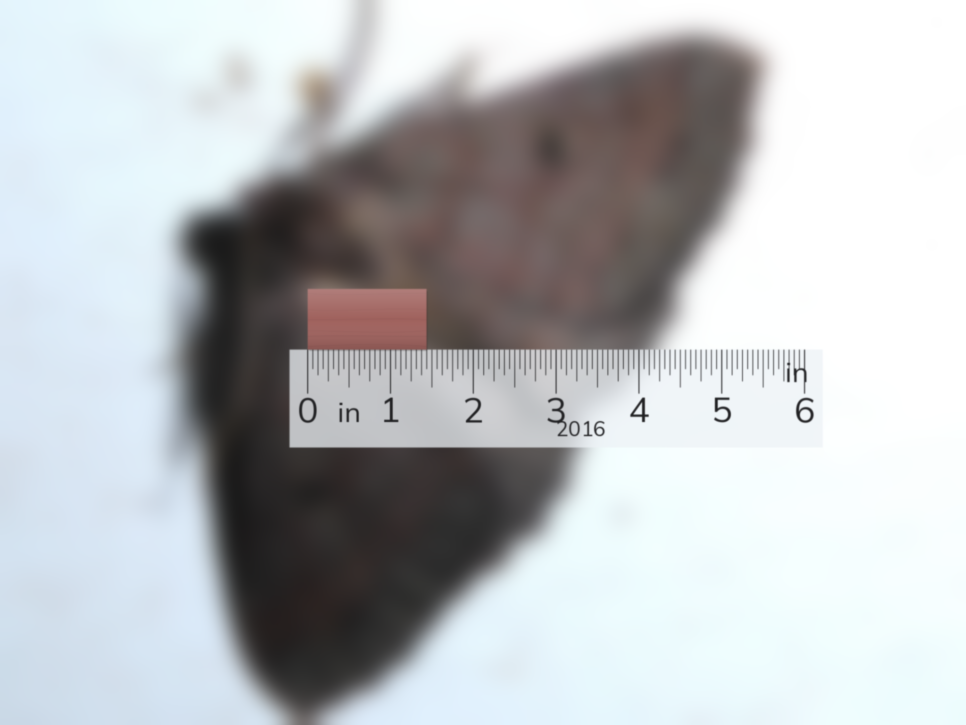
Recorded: 1.4375 in
